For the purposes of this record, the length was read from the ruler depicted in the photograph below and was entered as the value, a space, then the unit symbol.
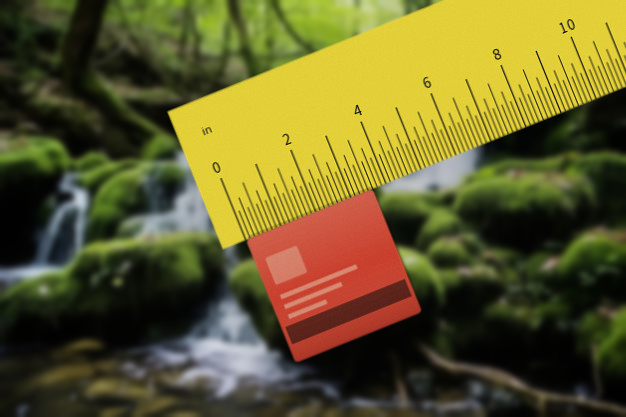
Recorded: 3.625 in
